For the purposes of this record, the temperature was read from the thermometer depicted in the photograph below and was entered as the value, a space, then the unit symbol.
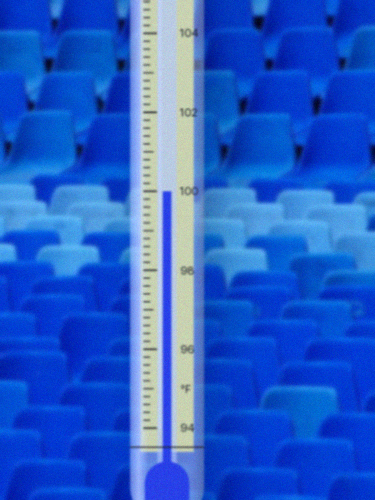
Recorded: 100 °F
